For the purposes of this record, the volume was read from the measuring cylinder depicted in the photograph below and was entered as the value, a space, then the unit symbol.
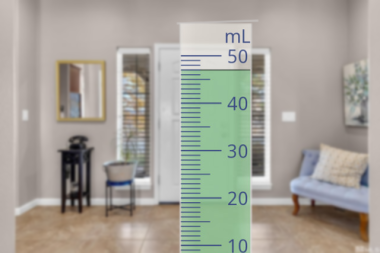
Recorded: 47 mL
